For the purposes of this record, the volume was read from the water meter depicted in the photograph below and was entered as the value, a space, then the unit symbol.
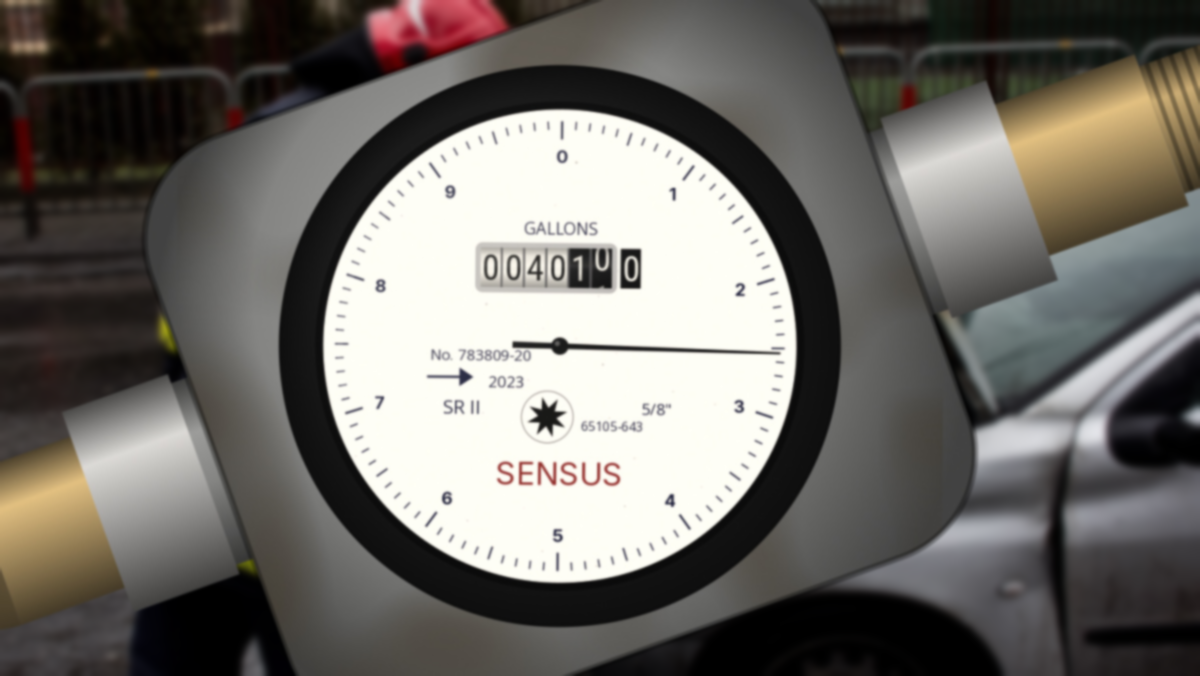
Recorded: 40102.5 gal
